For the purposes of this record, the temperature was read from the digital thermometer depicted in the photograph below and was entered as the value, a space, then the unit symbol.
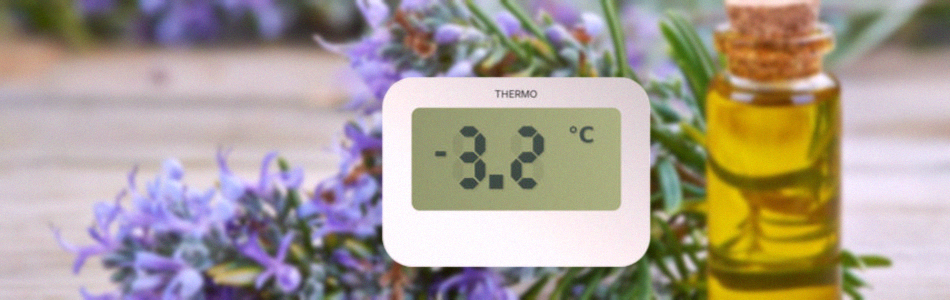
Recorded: -3.2 °C
